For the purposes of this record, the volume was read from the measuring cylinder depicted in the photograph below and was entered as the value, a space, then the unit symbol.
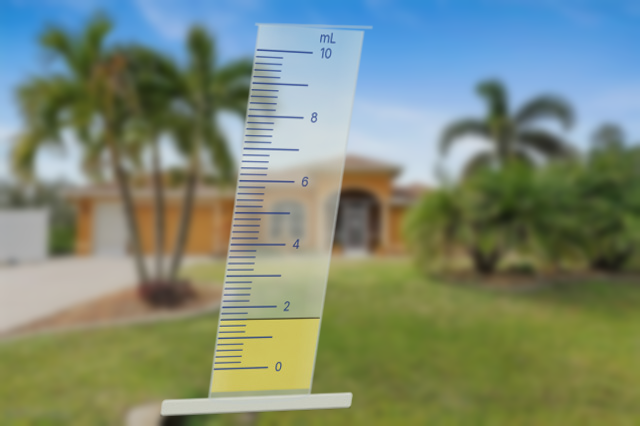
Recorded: 1.6 mL
